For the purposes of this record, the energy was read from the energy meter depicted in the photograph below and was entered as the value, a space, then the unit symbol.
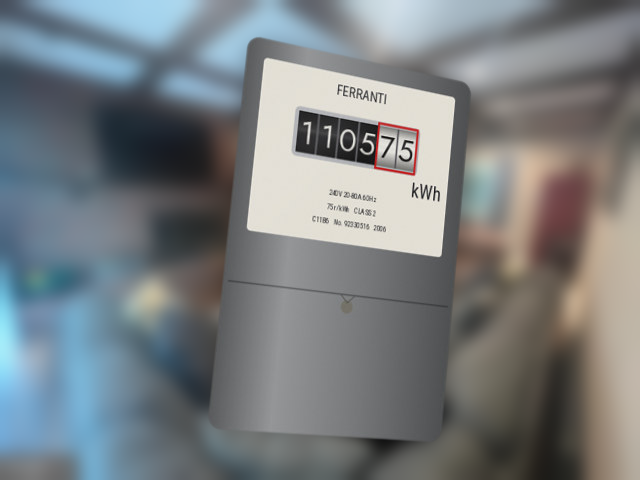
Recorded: 1105.75 kWh
